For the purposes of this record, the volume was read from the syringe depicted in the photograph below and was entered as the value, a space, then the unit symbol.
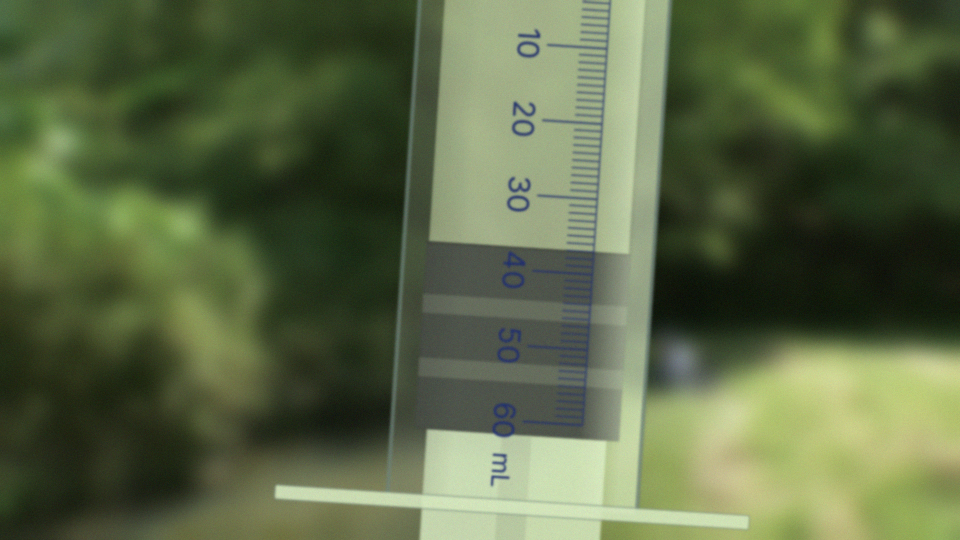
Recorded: 37 mL
